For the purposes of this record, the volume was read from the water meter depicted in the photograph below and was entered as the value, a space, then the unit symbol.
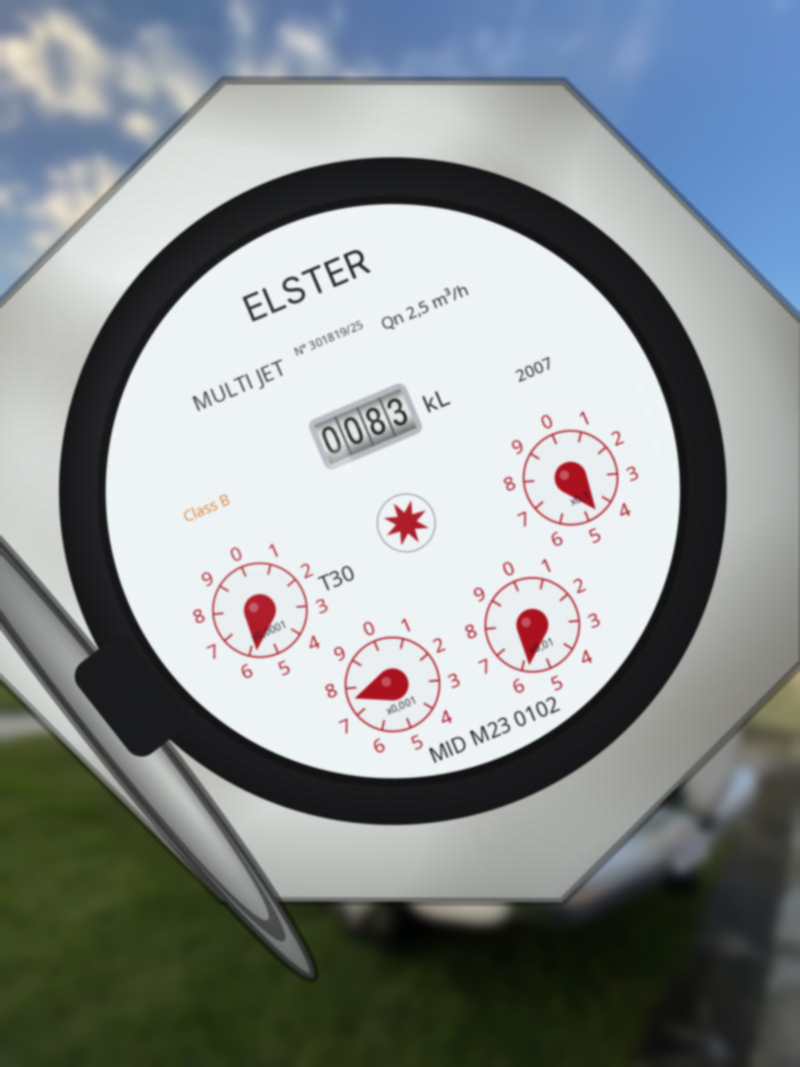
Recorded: 83.4575 kL
